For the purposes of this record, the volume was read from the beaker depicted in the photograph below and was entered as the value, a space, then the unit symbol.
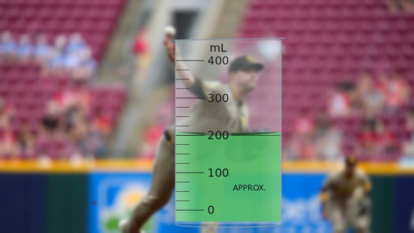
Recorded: 200 mL
